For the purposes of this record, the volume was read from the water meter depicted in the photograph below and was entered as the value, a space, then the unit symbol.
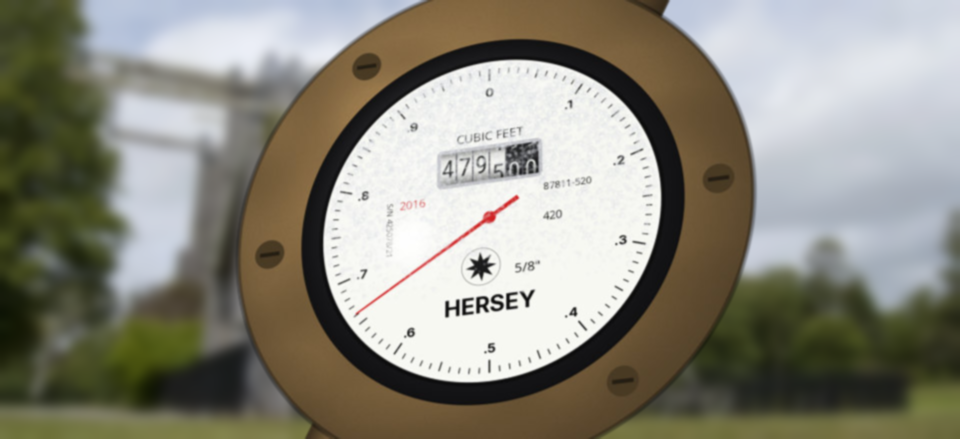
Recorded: 479499.66 ft³
